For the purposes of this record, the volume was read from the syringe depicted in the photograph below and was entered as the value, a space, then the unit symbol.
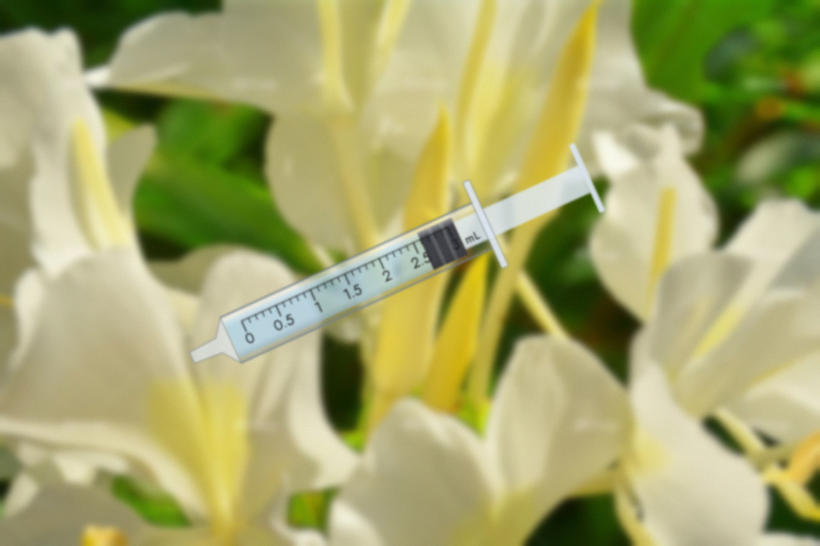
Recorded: 2.6 mL
